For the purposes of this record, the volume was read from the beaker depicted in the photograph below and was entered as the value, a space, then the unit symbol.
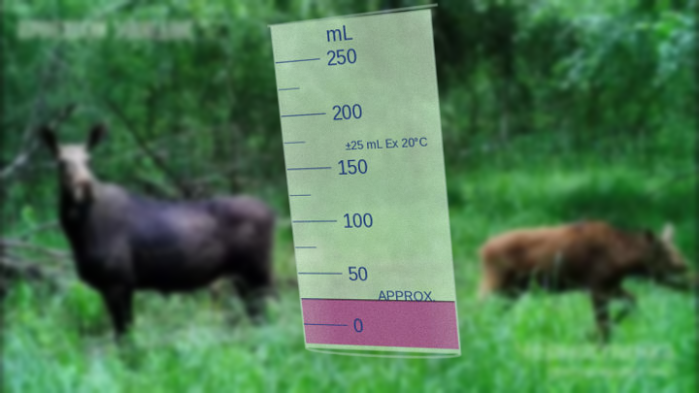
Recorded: 25 mL
